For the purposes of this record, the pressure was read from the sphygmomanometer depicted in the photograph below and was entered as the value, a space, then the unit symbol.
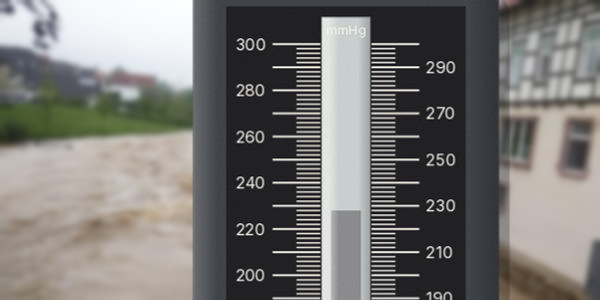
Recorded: 228 mmHg
